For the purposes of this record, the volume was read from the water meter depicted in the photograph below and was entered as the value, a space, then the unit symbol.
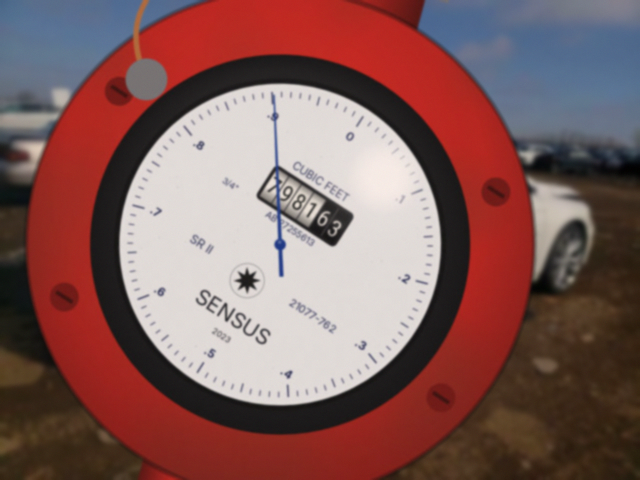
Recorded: 798162.90 ft³
